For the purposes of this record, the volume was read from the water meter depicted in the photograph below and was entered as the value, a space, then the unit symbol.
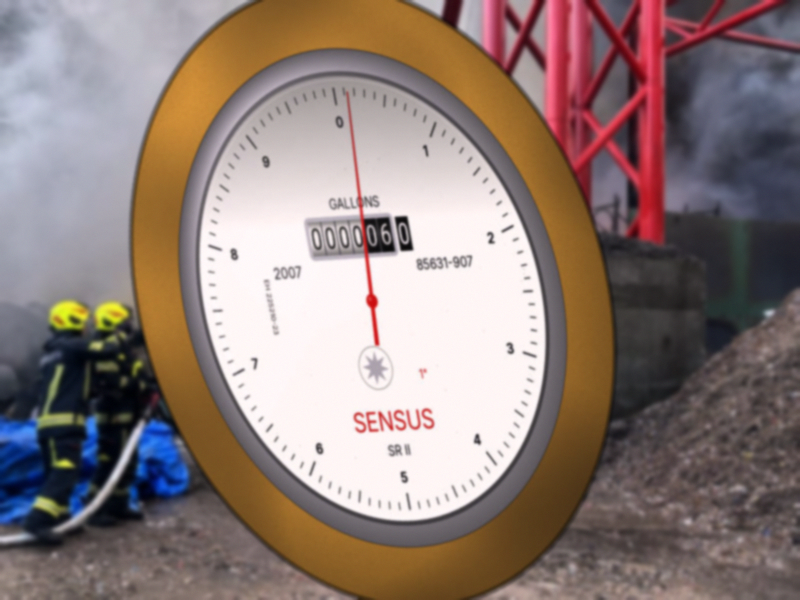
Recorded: 60.1 gal
